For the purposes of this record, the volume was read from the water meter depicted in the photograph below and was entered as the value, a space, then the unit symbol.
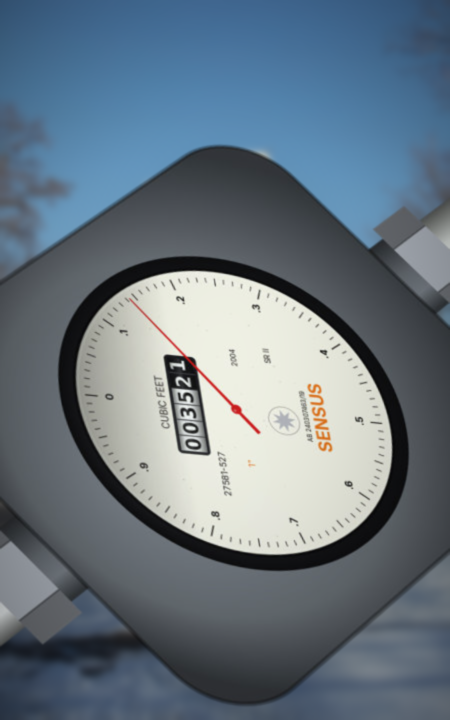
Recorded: 3521.14 ft³
